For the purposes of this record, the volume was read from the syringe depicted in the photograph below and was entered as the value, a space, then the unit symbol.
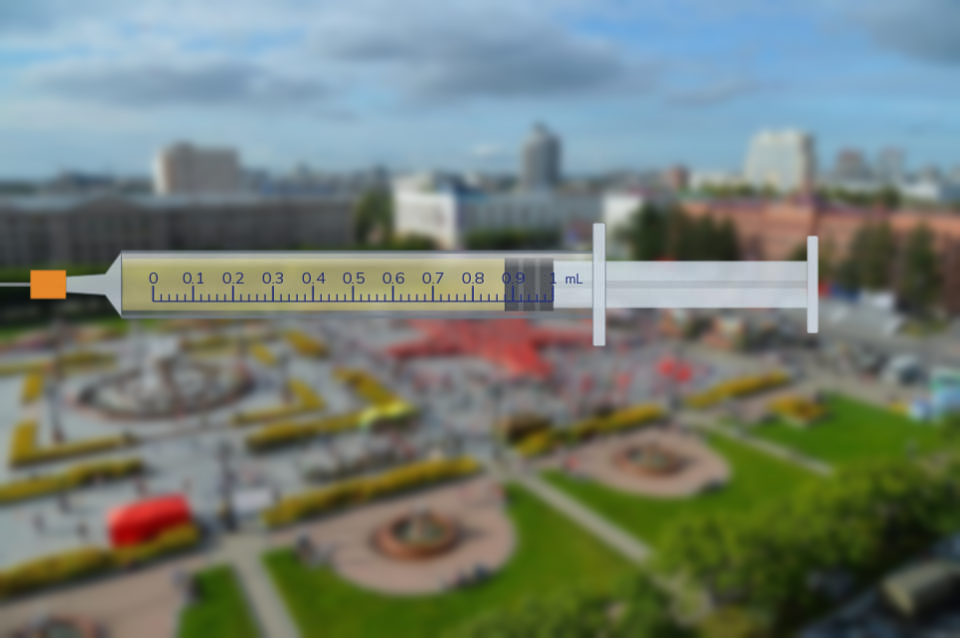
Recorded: 0.88 mL
